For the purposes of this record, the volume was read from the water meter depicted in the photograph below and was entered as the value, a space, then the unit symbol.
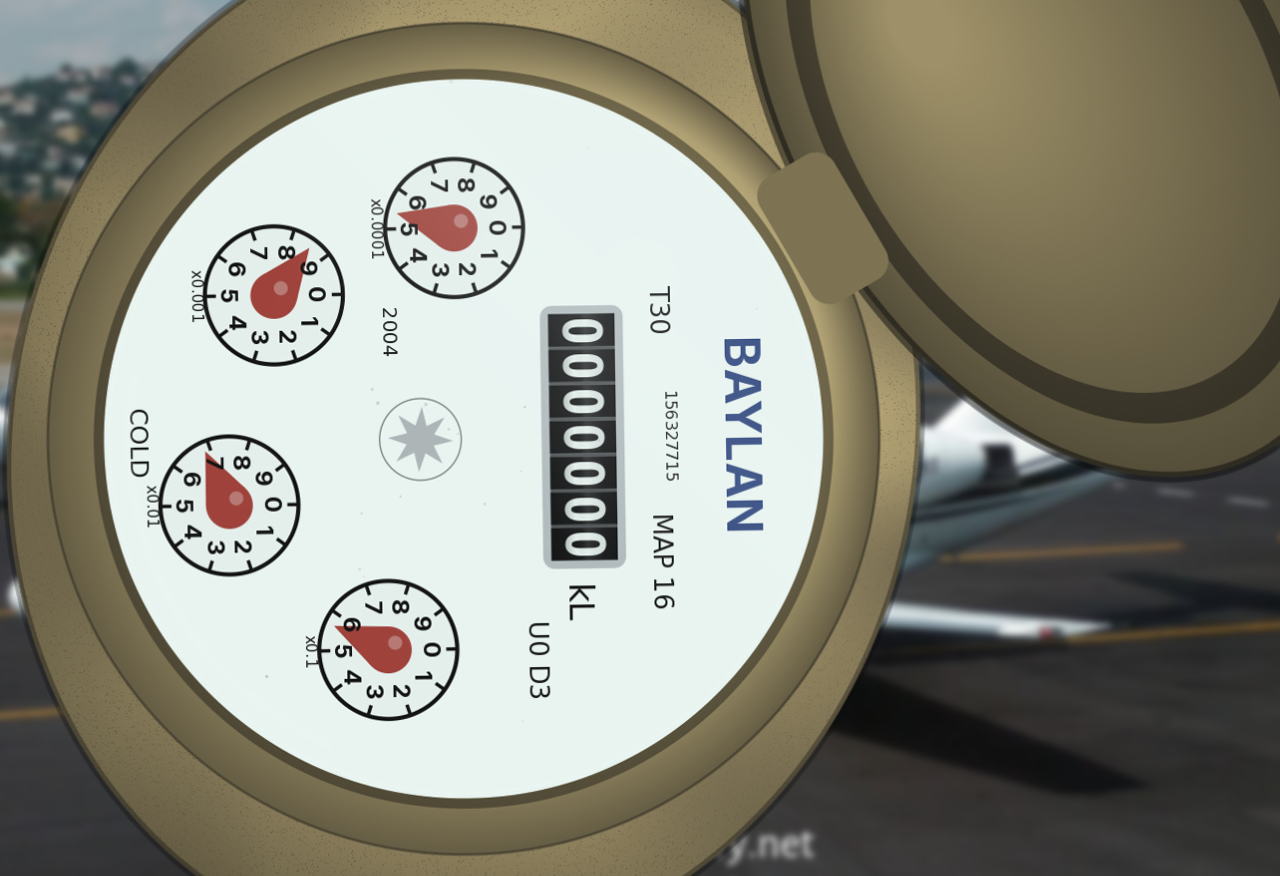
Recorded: 0.5685 kL
